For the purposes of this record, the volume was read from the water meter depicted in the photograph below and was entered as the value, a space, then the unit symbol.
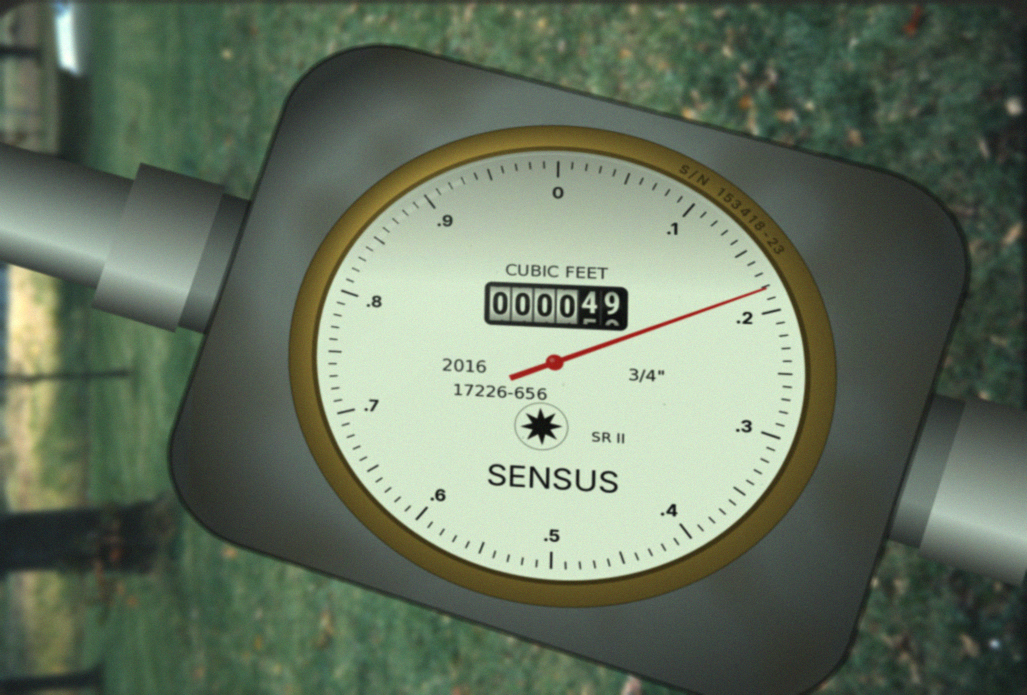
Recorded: 49.18 ft³
